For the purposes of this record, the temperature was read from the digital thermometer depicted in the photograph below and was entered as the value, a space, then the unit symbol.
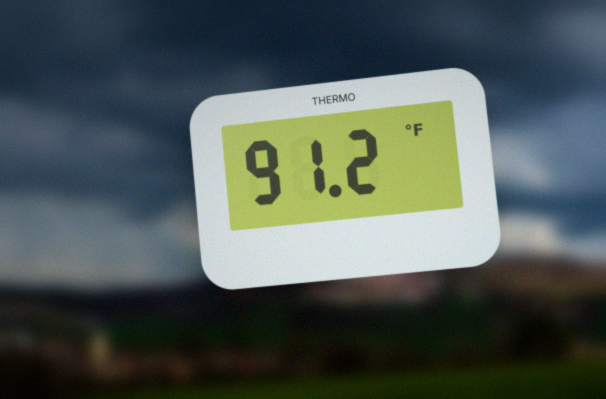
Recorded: 91.2 °F
